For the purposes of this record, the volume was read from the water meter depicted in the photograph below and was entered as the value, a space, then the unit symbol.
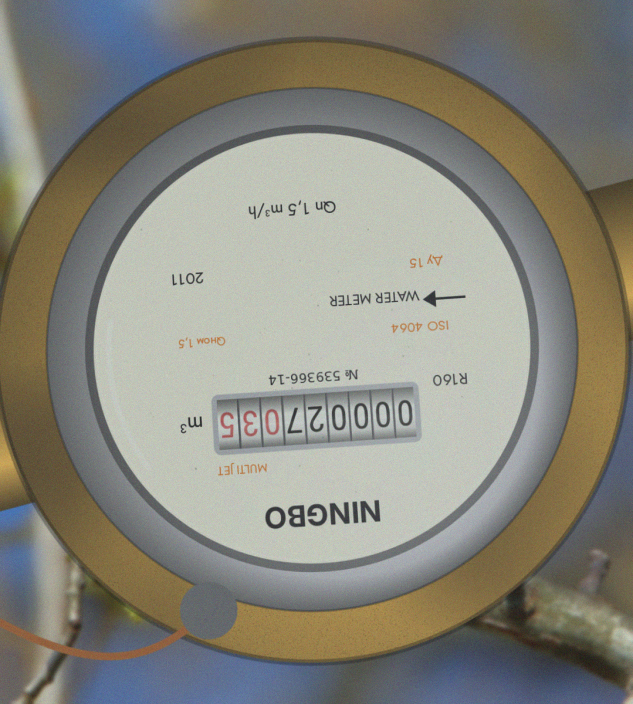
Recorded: 27.035 m³
